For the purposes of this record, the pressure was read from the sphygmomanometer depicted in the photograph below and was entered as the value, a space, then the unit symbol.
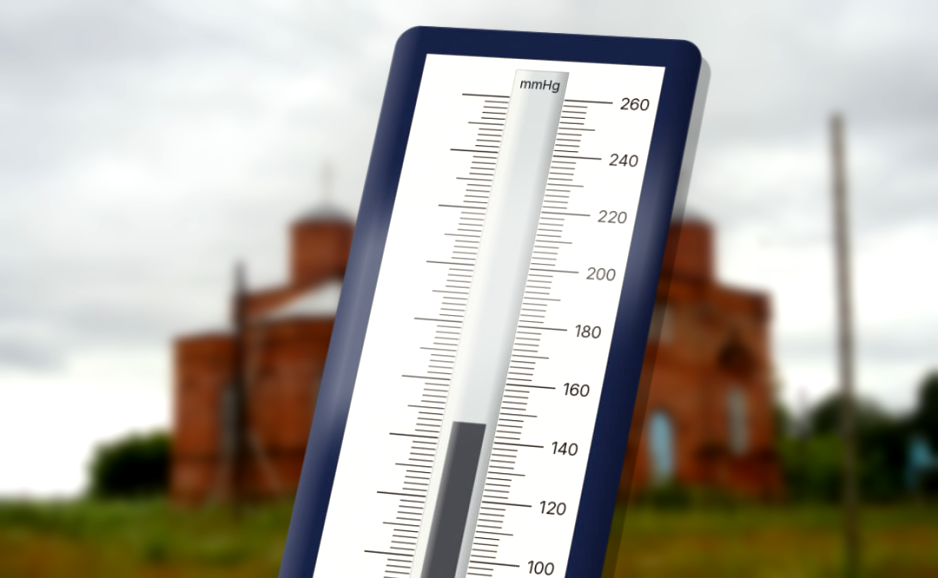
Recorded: 146 mmHg
